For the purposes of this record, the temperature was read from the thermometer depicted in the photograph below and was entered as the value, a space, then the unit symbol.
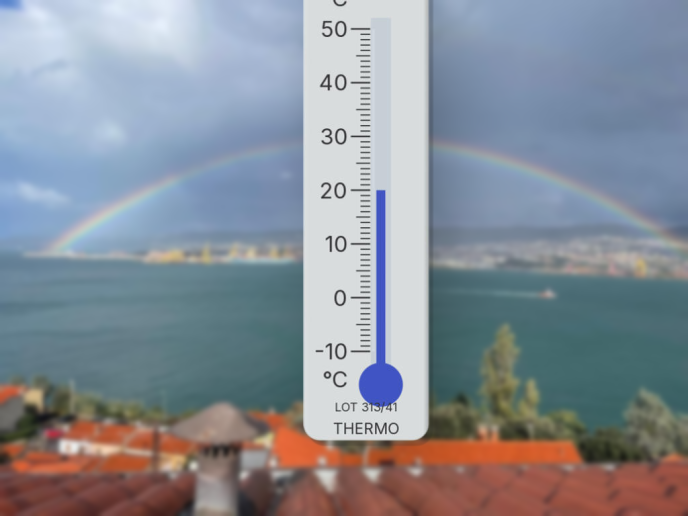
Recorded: 20 °C
